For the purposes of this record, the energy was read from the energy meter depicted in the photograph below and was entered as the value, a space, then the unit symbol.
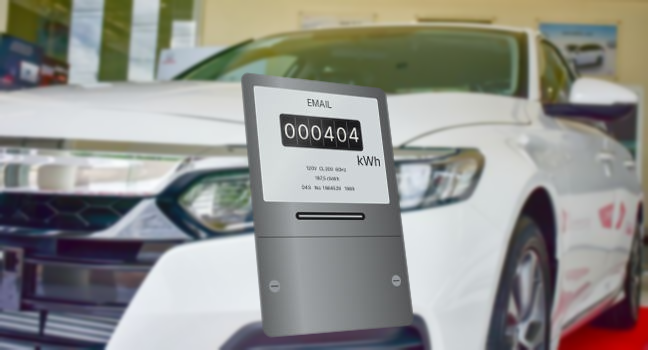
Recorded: 404 kWh
